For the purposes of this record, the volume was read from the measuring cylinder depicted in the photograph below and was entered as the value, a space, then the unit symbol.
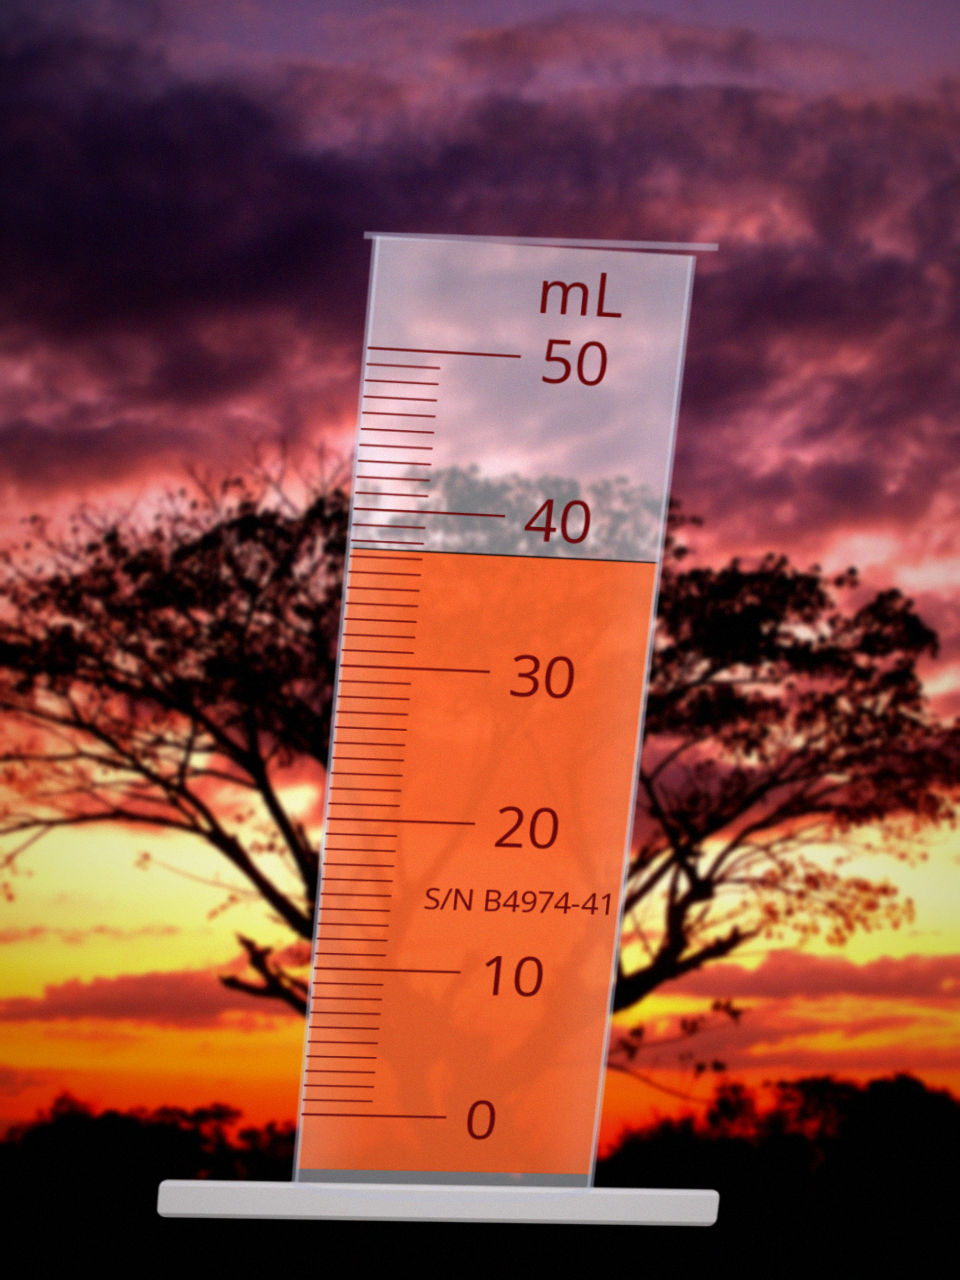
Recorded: 37.5 mL
